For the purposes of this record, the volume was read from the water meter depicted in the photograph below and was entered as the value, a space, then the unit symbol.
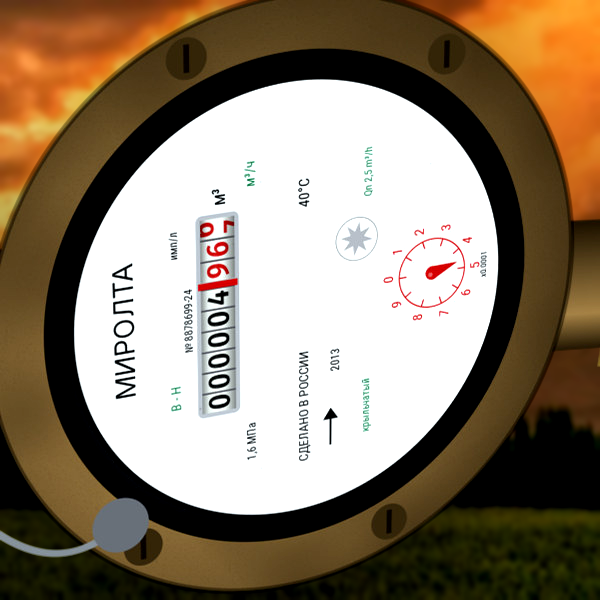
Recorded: 4.9664 m³
